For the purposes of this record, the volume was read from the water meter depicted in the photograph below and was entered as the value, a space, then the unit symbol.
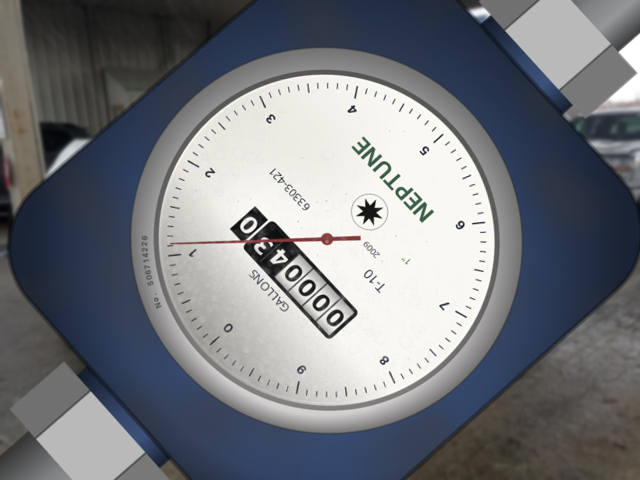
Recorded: 431.1 gal
